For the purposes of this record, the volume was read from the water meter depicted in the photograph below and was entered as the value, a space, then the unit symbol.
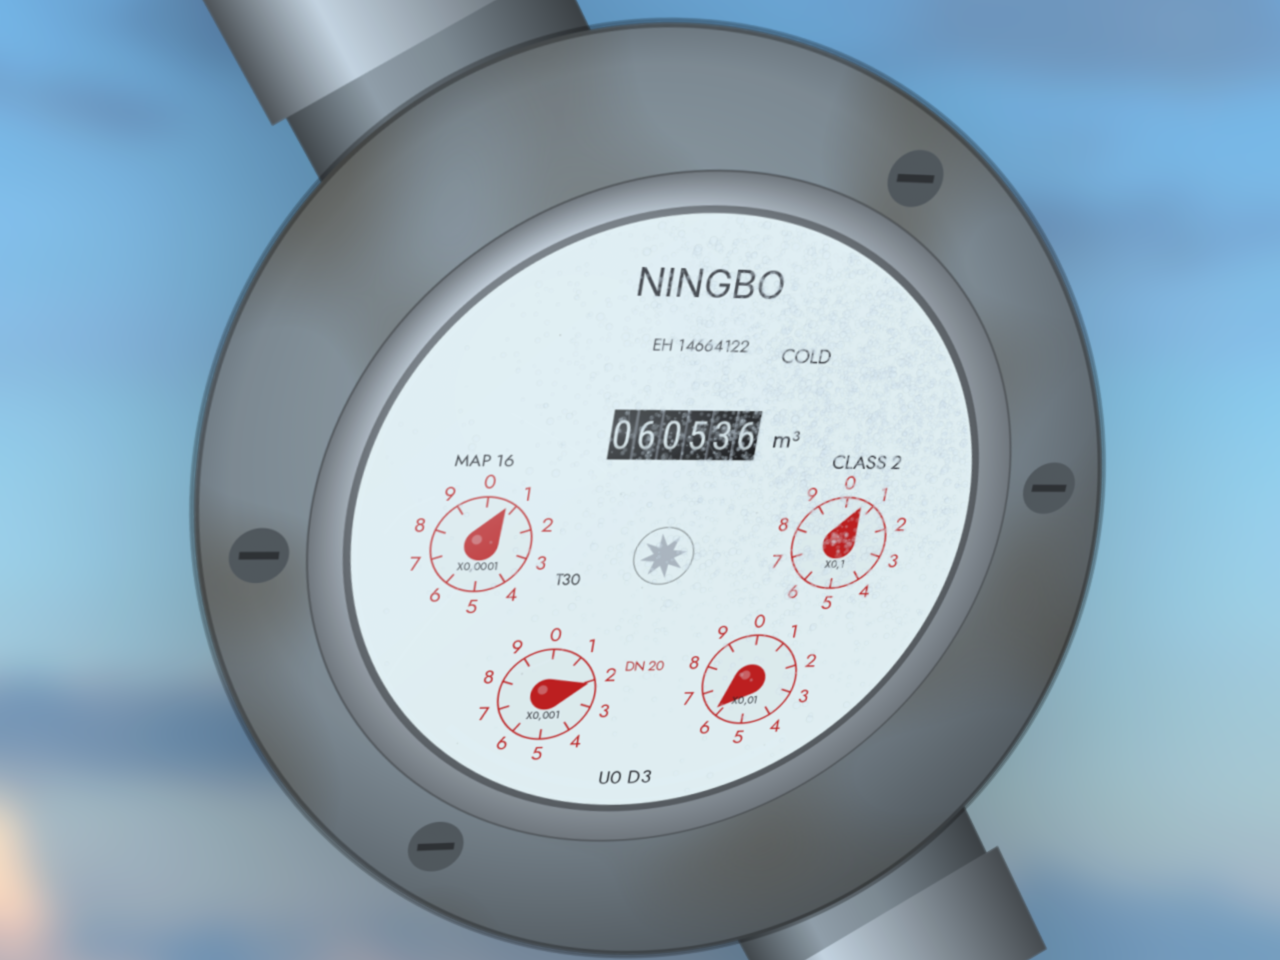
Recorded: 60536.0620 m³
